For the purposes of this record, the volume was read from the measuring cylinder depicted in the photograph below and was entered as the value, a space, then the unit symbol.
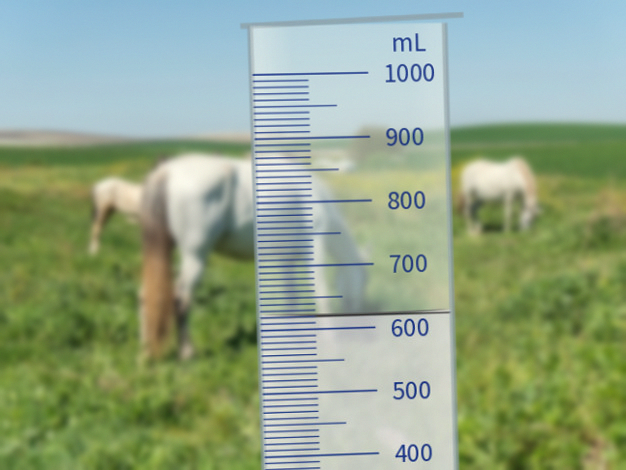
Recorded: 620 mL
